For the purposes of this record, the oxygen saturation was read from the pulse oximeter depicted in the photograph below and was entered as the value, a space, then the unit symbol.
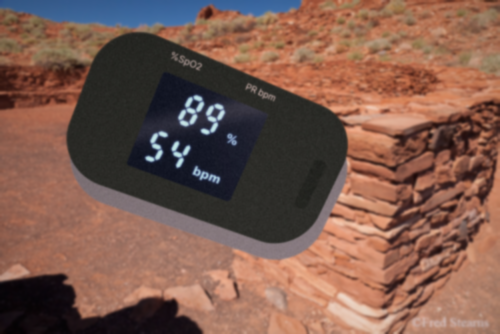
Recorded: 89 %
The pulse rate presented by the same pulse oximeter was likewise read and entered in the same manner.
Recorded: 54 bpm
